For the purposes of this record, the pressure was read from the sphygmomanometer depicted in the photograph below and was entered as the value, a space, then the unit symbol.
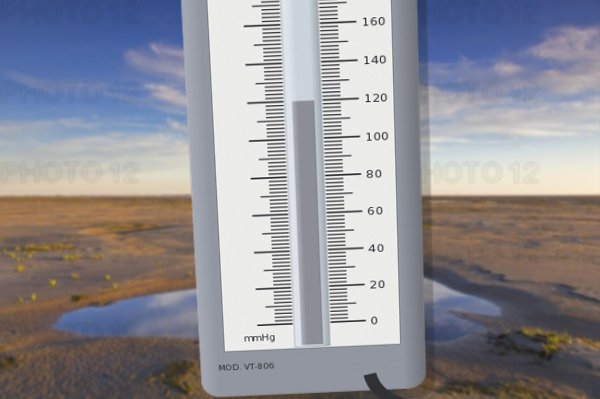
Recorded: 120 mmHg
